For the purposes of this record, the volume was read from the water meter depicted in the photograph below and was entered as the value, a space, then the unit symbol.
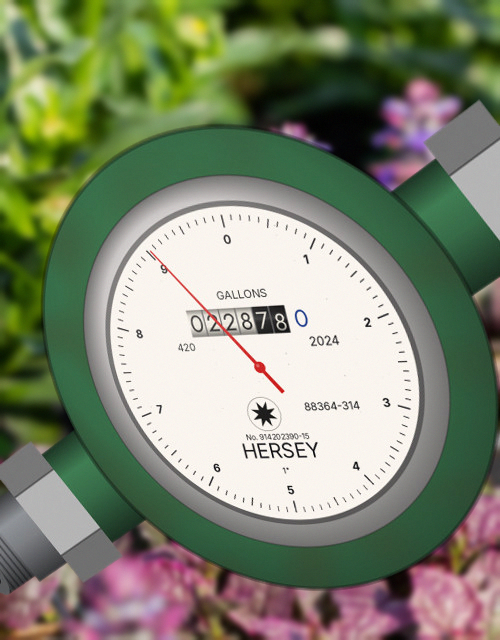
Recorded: 228779.0 gal
